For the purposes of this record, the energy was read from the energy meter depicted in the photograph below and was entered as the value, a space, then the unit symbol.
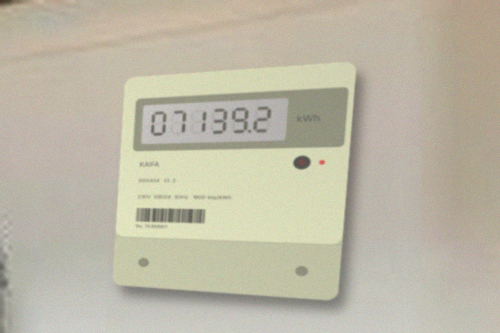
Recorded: 7139.2 kWh
